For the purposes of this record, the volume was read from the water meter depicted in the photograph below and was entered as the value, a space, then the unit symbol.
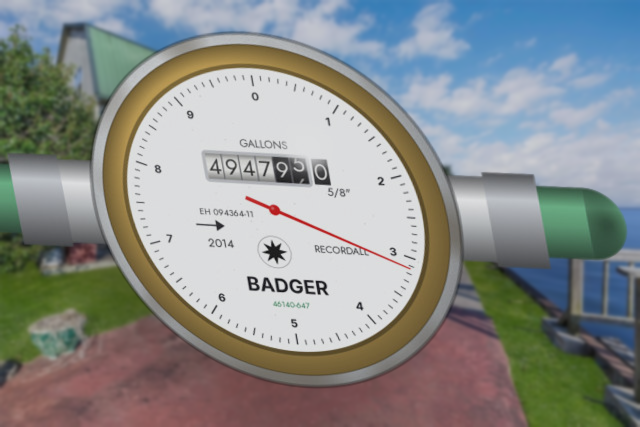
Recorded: 4947953.1 gal
